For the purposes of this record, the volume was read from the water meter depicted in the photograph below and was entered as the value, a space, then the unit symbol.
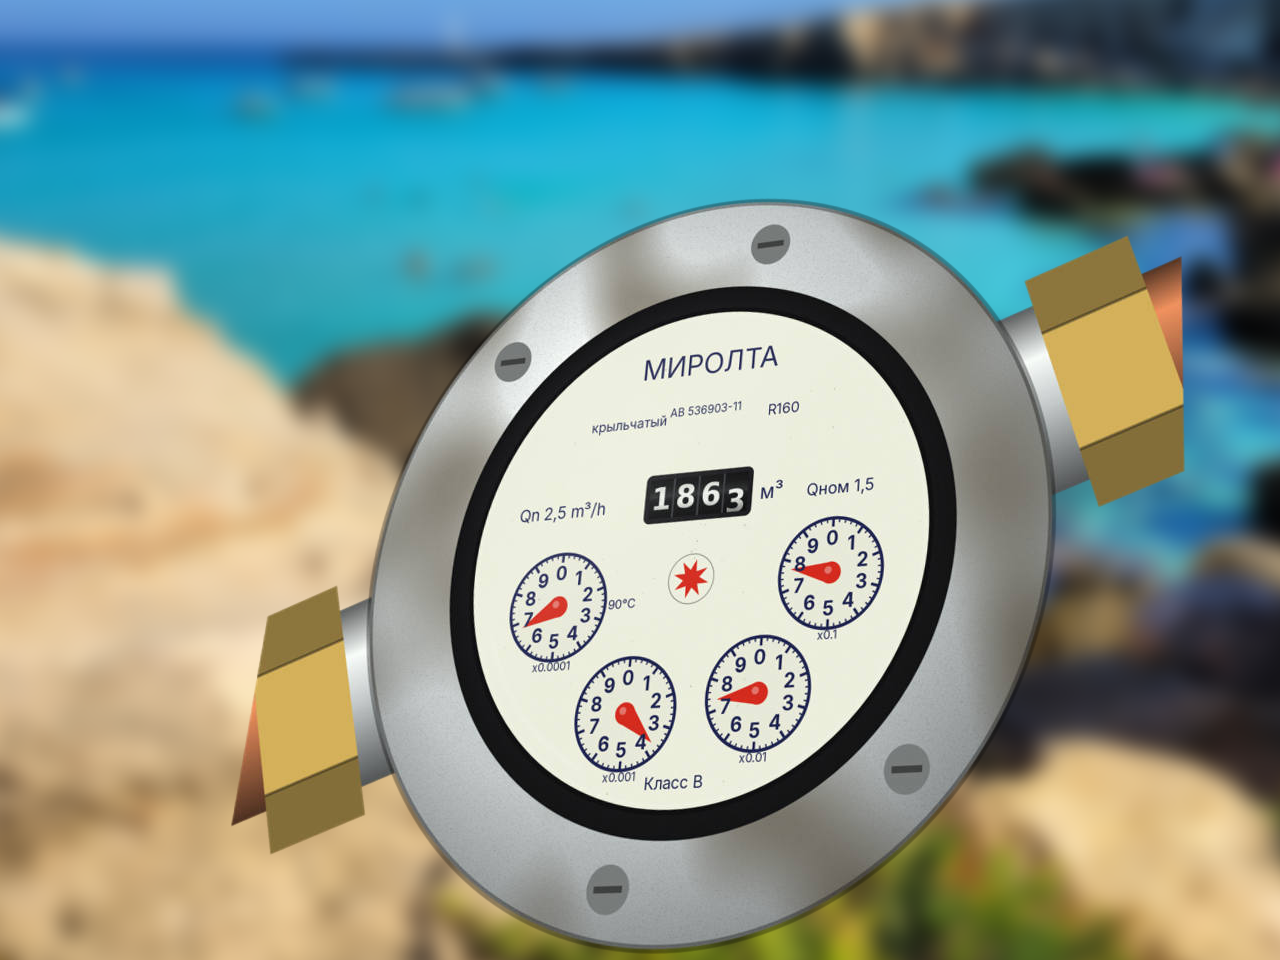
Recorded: 1862.7736 m³
